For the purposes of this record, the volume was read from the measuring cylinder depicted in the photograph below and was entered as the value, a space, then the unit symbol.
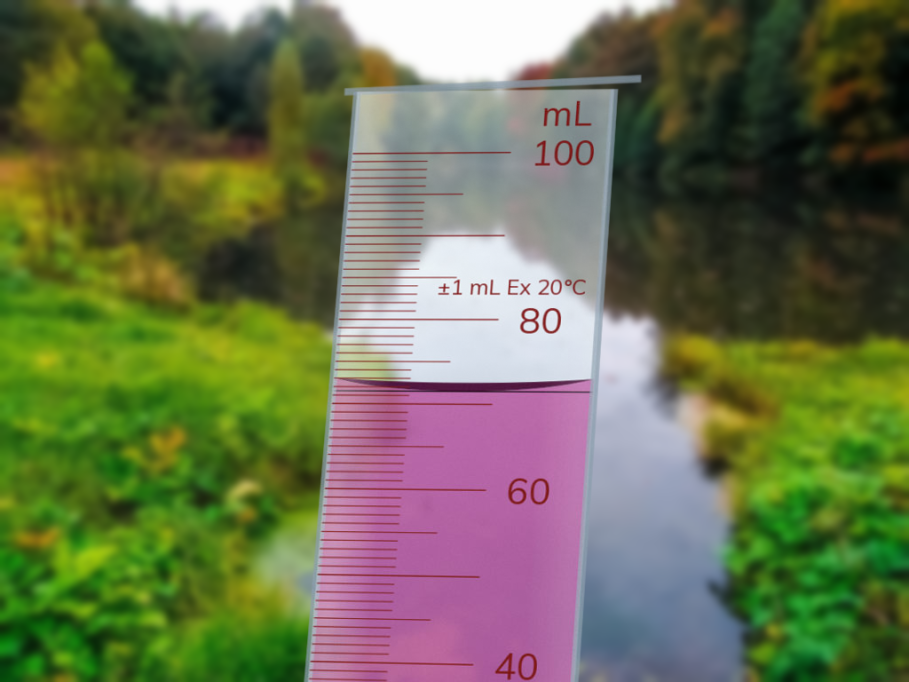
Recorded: 71.5 mL
